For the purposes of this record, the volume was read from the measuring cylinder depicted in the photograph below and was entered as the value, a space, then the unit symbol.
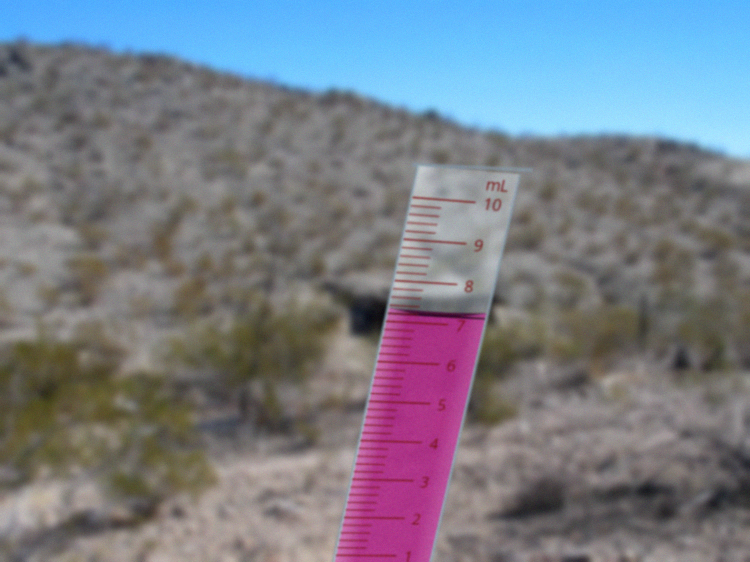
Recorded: 7.2 mL
